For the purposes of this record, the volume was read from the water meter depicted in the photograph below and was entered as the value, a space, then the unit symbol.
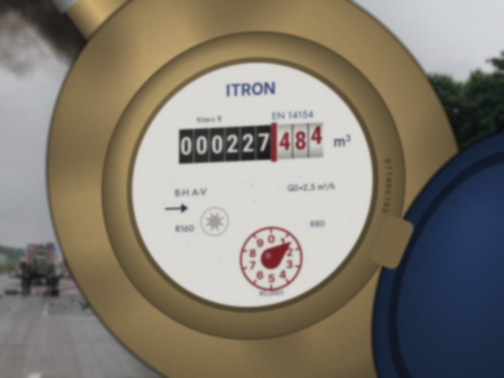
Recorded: 227.4841 m³
